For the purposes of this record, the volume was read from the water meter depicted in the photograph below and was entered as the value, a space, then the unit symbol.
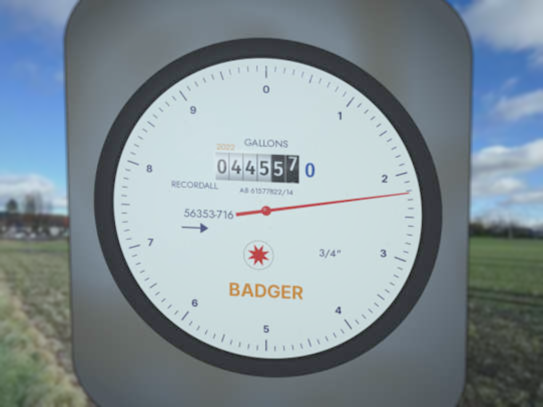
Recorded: 445572.2 gal
